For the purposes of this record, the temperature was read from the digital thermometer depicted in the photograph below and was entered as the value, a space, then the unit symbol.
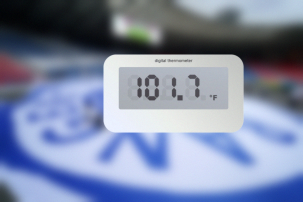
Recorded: 101.7 °F
